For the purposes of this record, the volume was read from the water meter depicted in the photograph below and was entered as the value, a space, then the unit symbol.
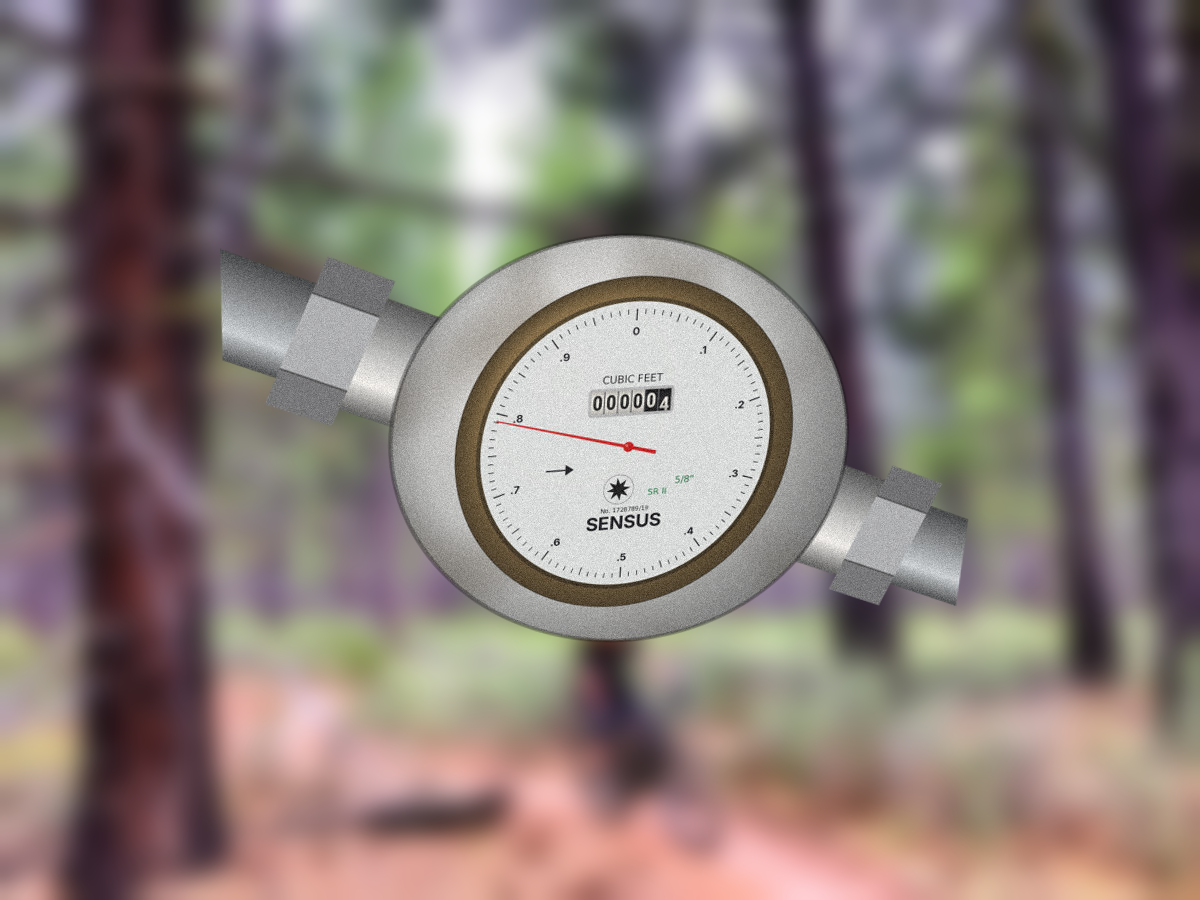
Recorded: 3.79 ft³
